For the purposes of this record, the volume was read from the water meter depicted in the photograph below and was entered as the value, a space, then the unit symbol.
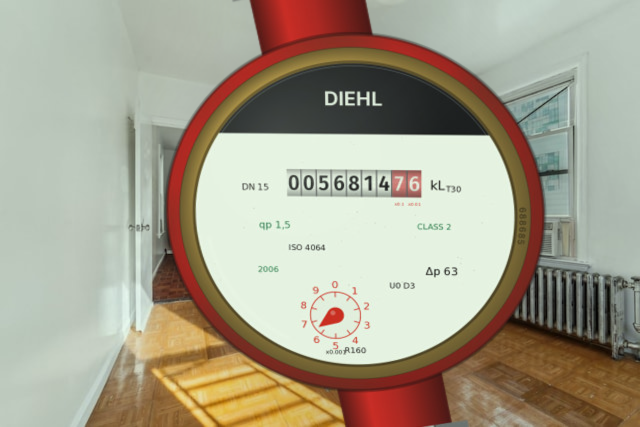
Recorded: 56814.766 kL
